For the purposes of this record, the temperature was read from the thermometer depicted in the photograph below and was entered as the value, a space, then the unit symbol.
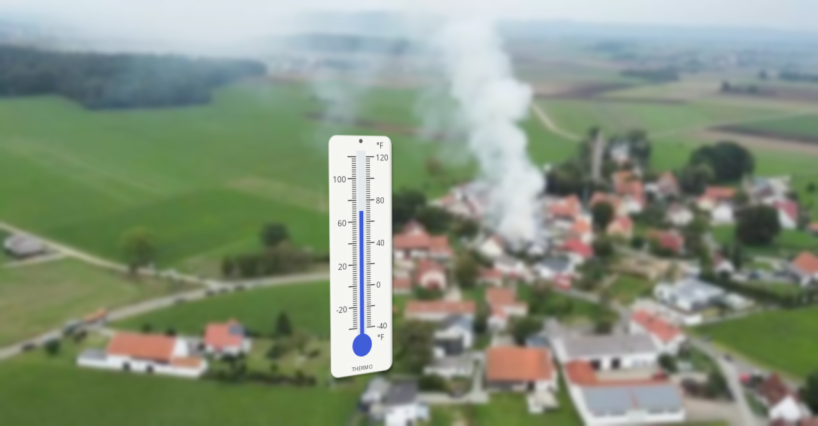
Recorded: 70 °F
